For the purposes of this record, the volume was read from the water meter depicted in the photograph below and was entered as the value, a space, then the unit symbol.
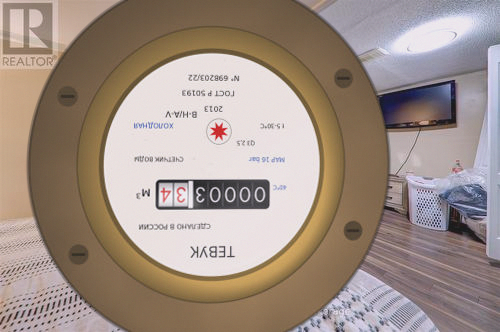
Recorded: 3.34 m³
